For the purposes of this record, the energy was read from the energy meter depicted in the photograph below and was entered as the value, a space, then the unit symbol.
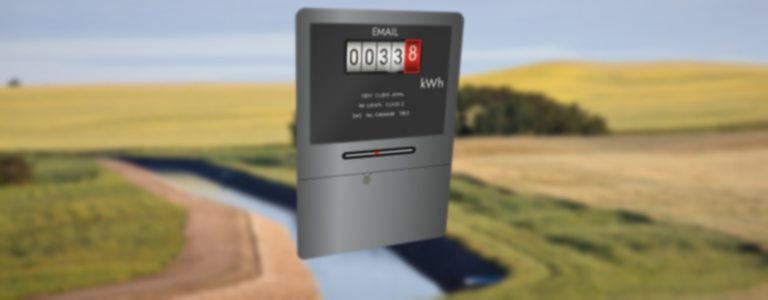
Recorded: 33.8 kWh
